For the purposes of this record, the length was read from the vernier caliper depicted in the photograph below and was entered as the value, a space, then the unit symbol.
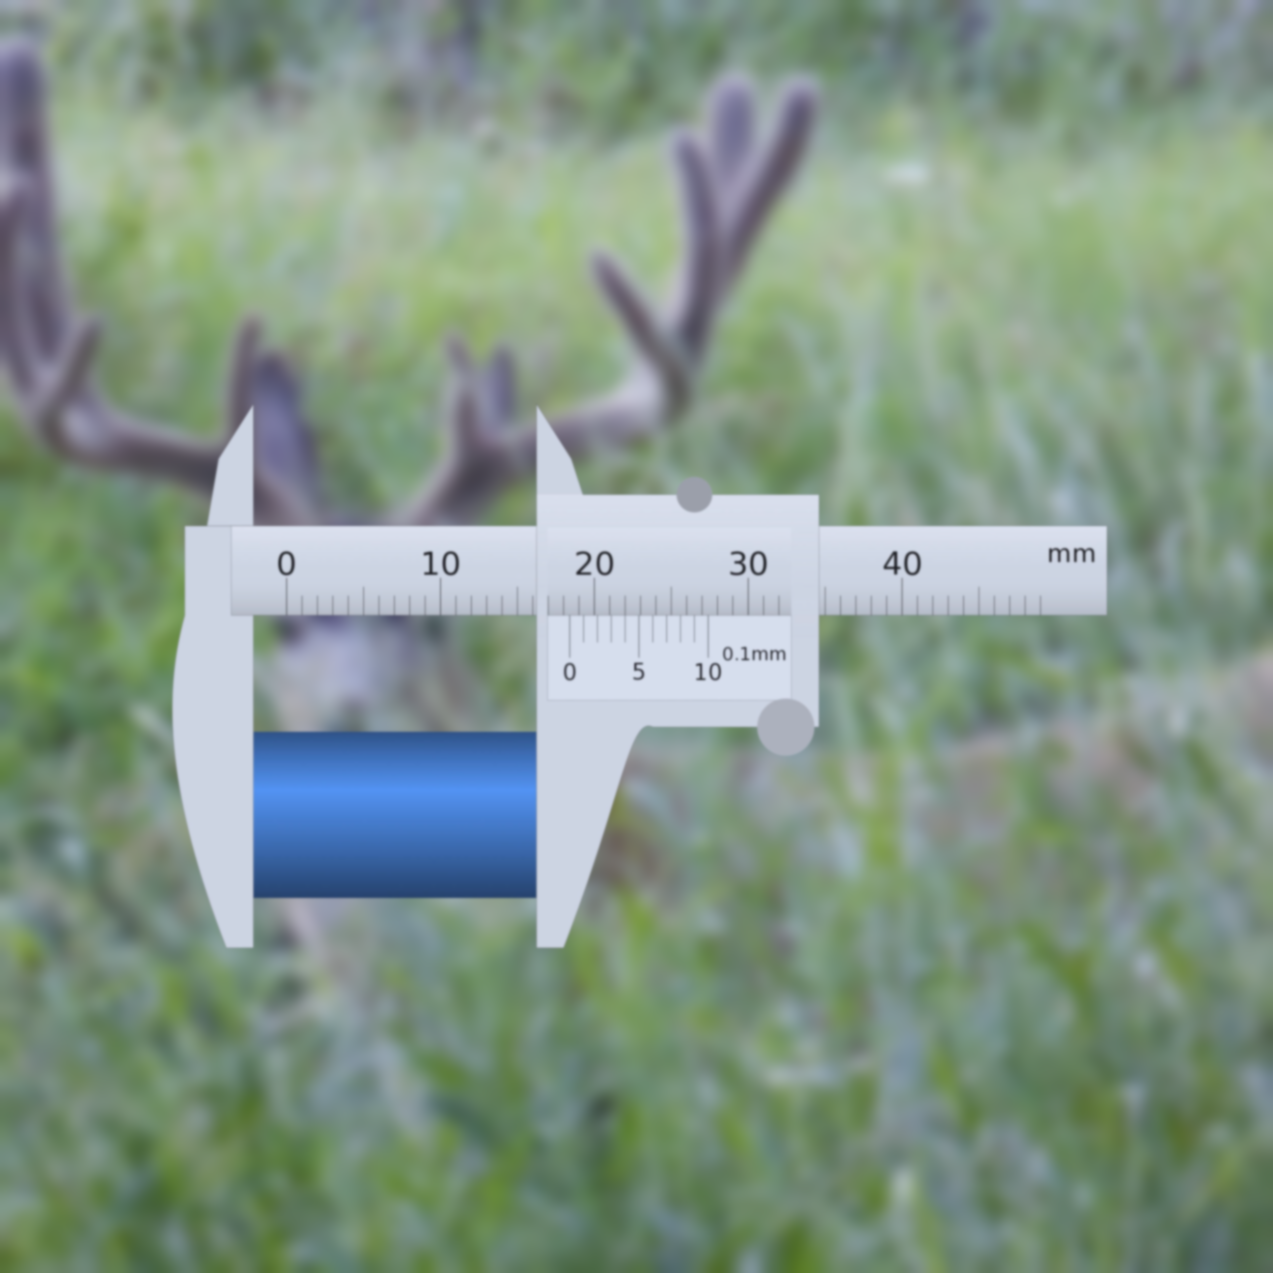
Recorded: 18.4 mm
